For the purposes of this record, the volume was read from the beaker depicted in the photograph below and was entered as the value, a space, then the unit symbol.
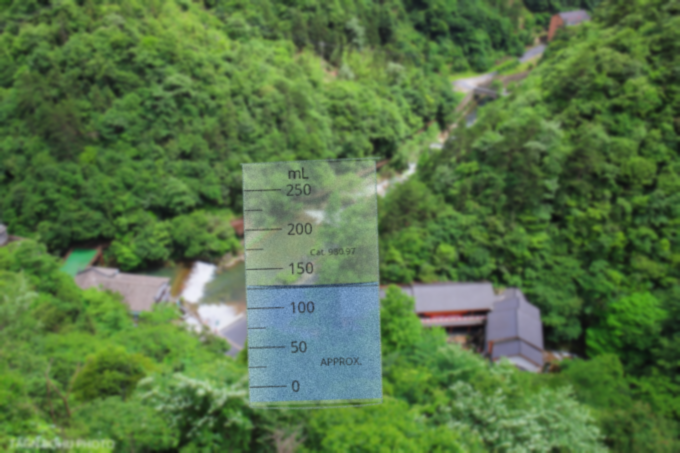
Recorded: 125 mL
